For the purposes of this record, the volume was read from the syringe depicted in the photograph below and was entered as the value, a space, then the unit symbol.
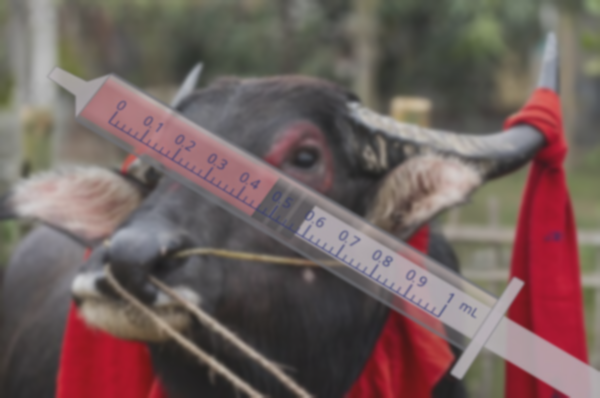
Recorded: 0.46 mL
